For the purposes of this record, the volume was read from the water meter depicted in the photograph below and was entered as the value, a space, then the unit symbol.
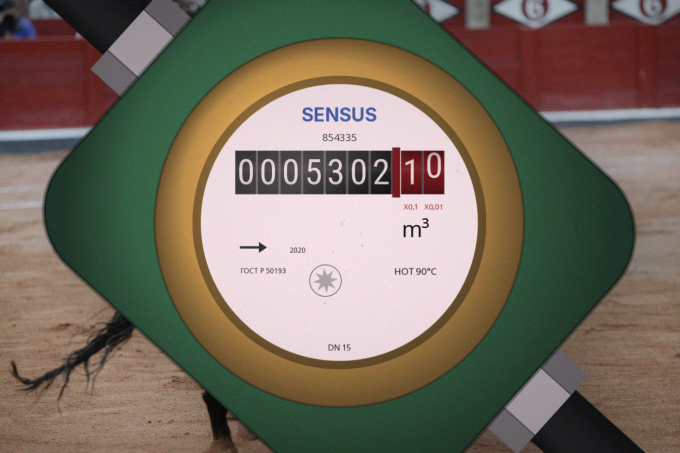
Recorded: 5302.10 m³
